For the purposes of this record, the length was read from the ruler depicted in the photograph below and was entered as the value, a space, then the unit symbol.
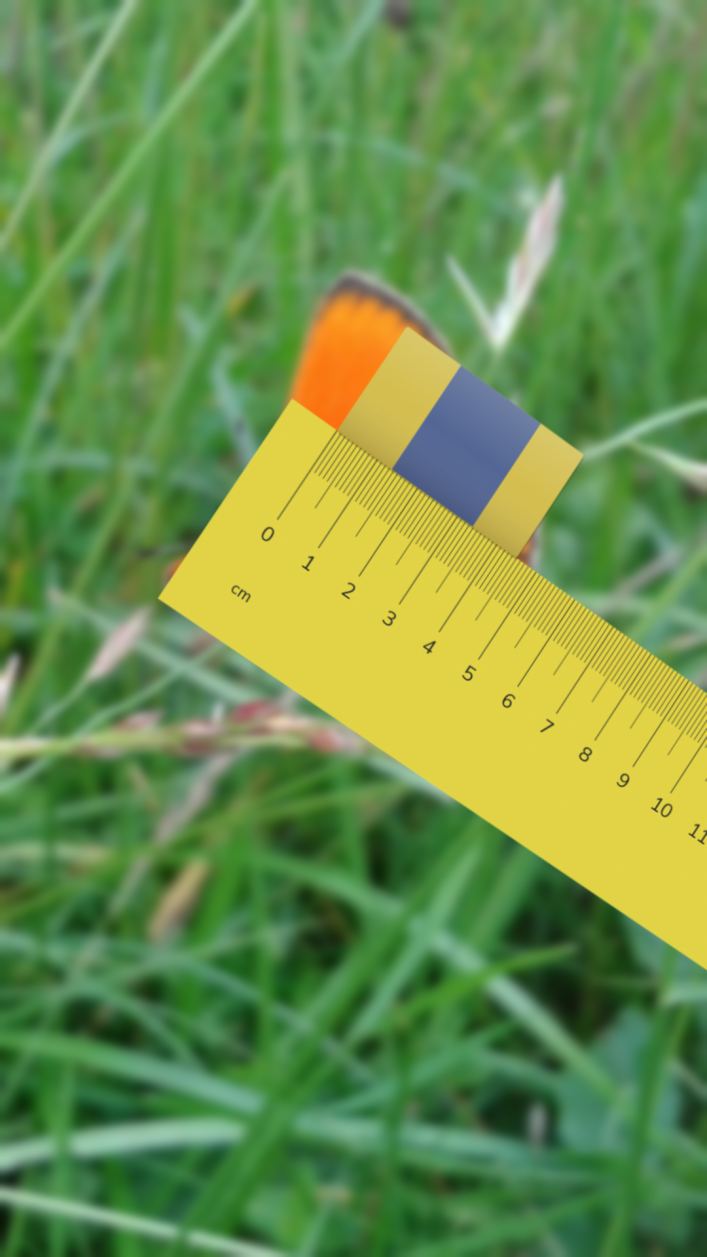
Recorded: 4.5 cm
